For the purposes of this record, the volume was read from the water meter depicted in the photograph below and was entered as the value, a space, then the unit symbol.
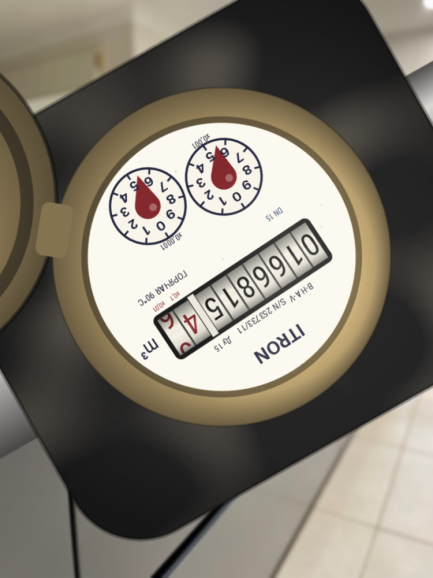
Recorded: 166815.4555 m³
